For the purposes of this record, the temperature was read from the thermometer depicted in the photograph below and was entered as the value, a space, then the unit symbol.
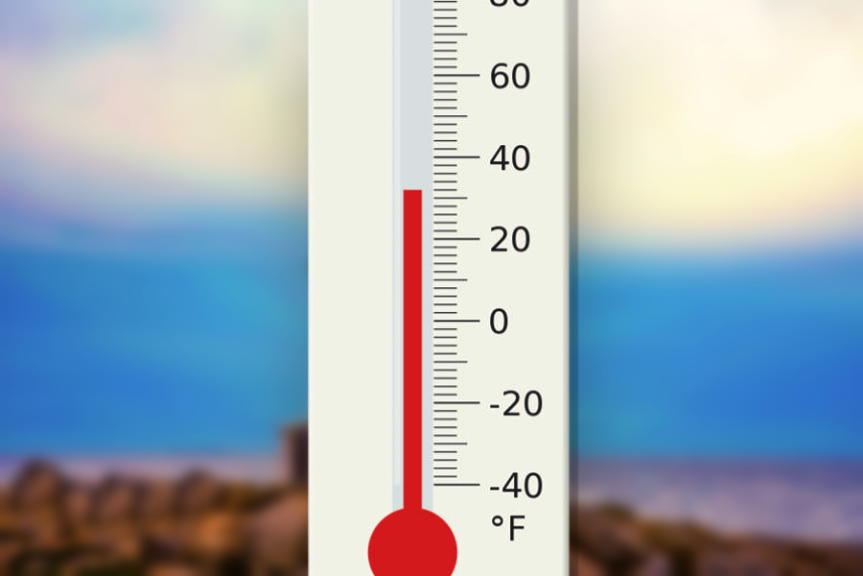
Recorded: 32 °F
